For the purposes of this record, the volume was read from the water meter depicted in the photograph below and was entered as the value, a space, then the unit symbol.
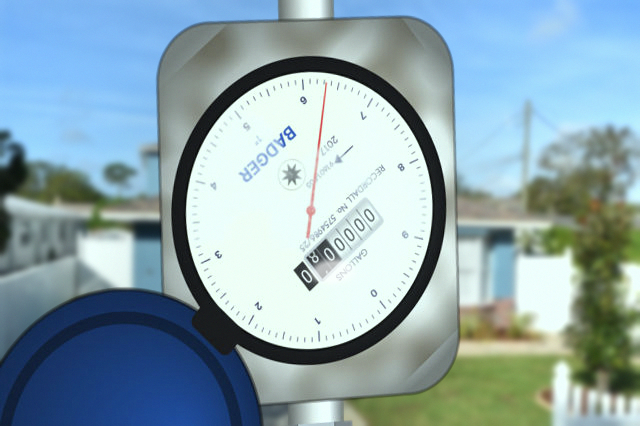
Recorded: 76.3 gal
